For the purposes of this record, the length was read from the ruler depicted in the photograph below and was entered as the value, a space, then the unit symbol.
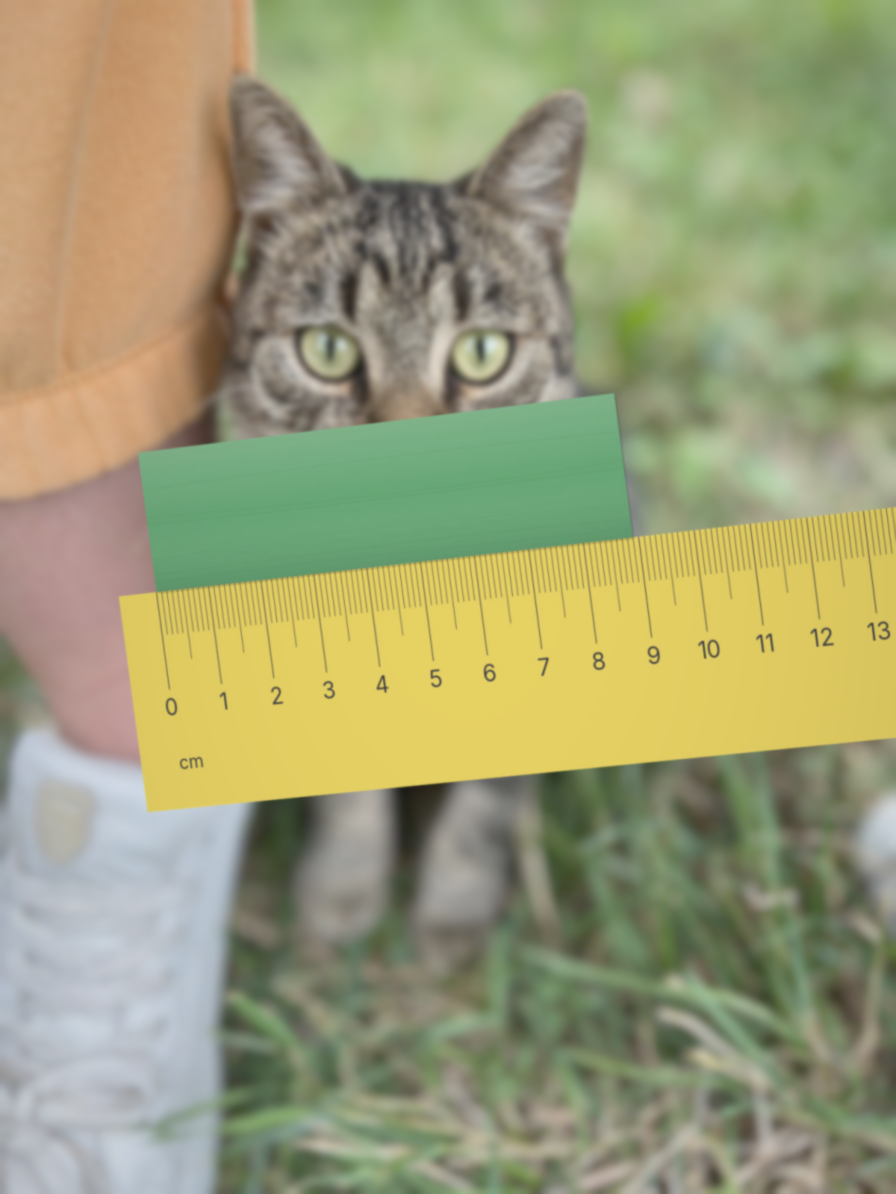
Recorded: 8.9 cm
